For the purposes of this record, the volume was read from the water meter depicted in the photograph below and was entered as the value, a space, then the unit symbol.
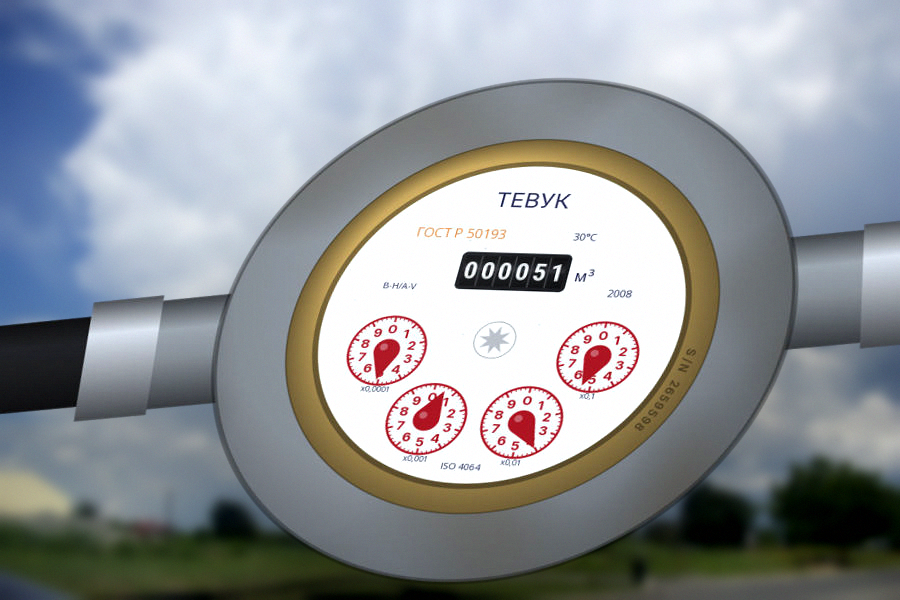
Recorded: 51.5405 m³
